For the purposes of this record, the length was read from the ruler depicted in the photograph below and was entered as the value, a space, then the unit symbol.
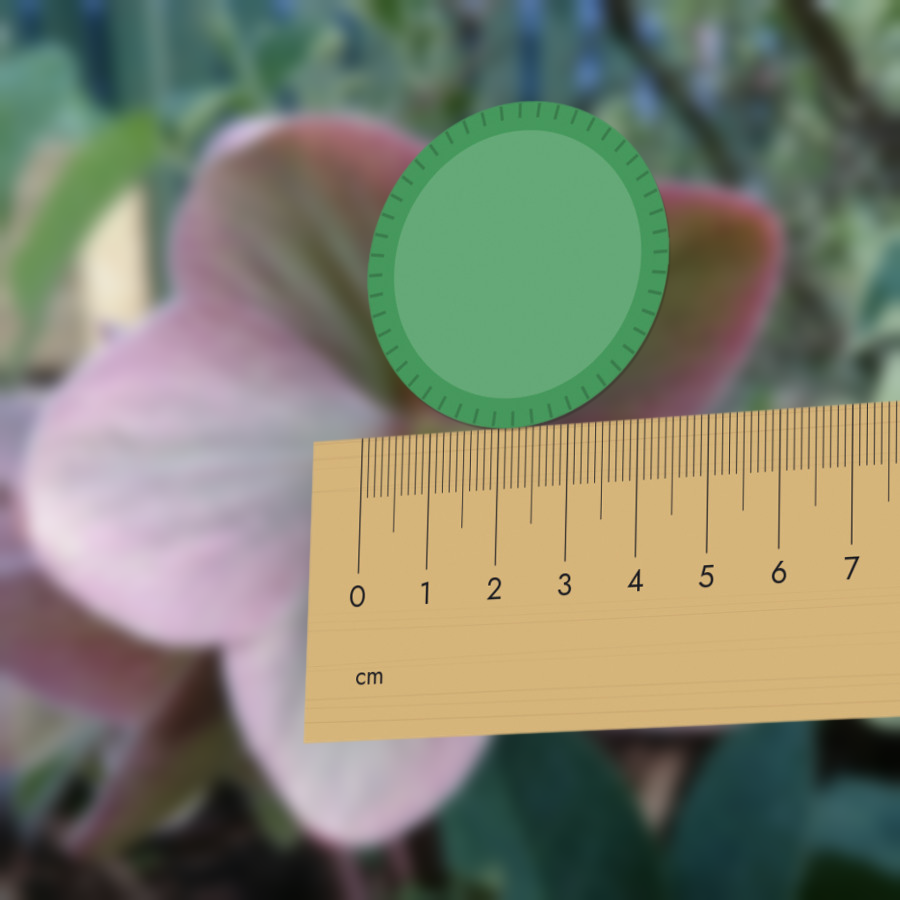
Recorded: 4.4 cm
